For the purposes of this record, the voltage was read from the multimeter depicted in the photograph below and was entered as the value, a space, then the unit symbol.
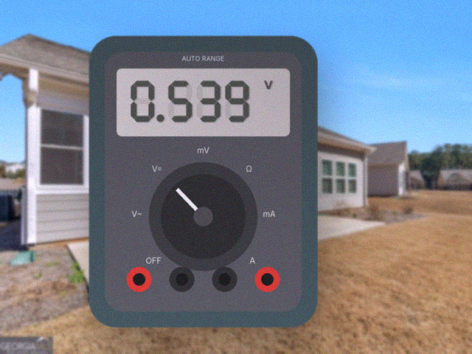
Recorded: 0.539 V
